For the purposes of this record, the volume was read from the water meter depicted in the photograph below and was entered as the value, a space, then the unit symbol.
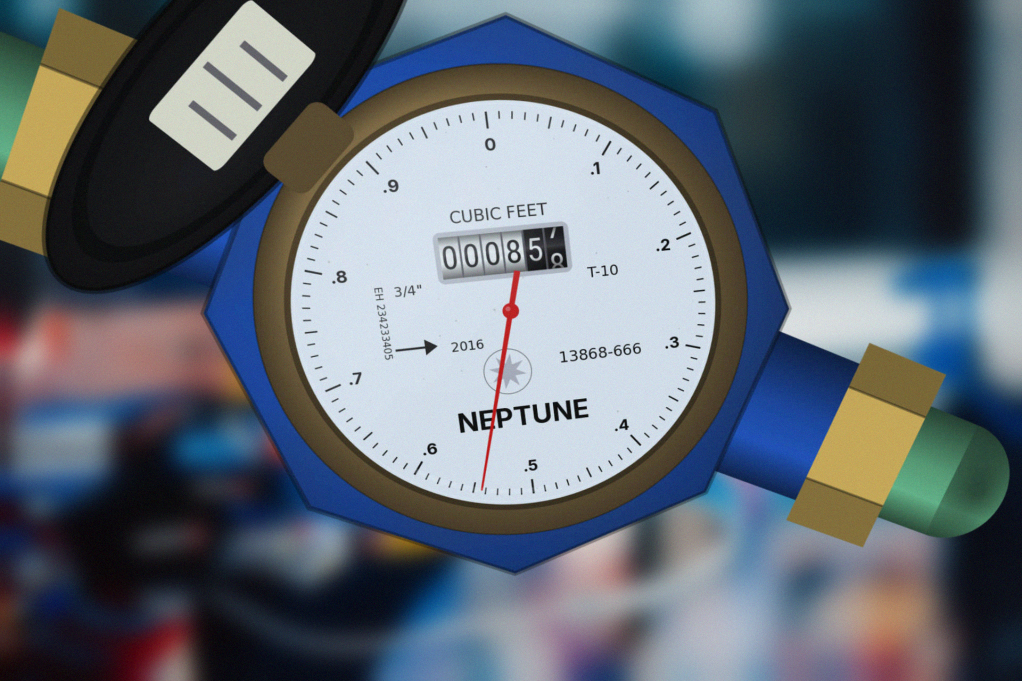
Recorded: 857.54 ft³
